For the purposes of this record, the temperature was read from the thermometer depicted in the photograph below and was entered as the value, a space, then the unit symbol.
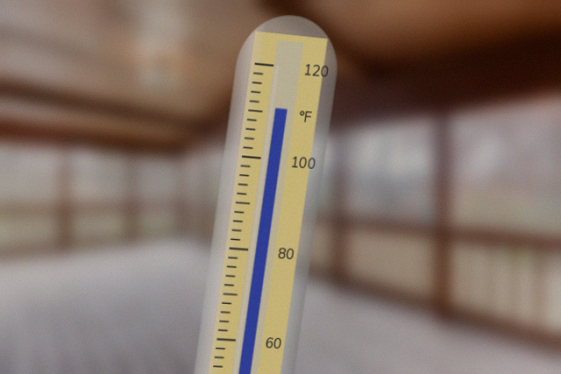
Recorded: 111 °F
